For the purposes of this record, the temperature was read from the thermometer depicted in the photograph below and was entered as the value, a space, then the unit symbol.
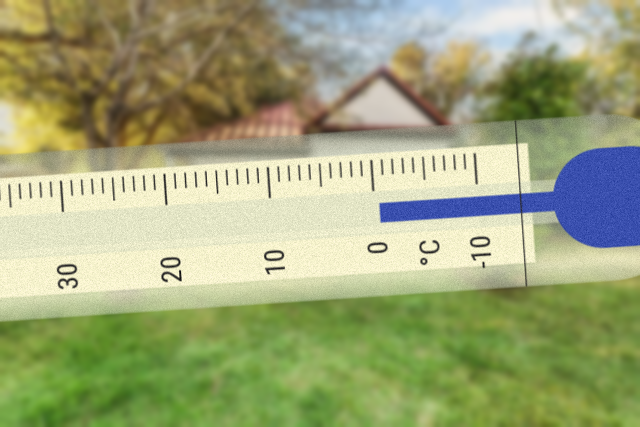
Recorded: -0.5 °C
